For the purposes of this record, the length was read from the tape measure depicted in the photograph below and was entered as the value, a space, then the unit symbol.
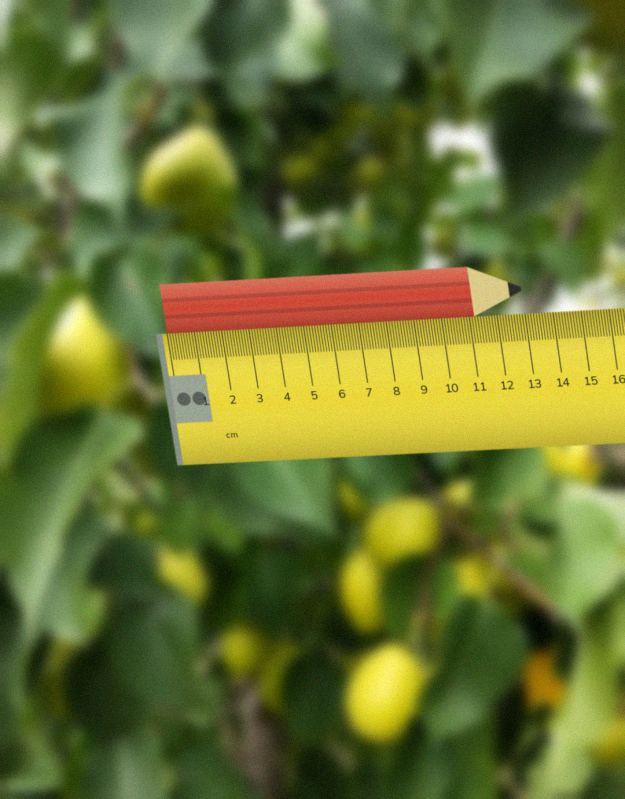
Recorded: 13 cm
